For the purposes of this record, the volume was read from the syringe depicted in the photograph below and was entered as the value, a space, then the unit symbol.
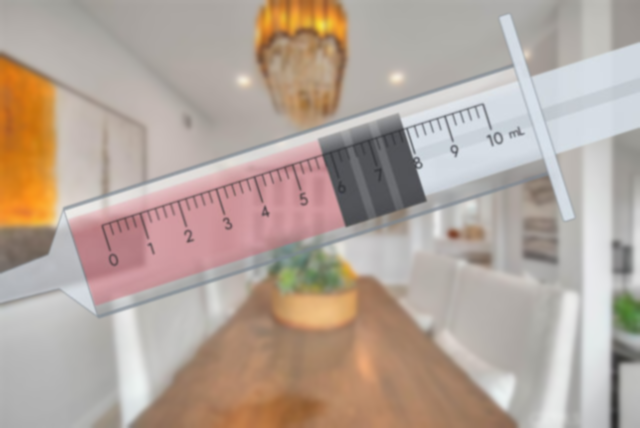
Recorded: 5.8 mL
